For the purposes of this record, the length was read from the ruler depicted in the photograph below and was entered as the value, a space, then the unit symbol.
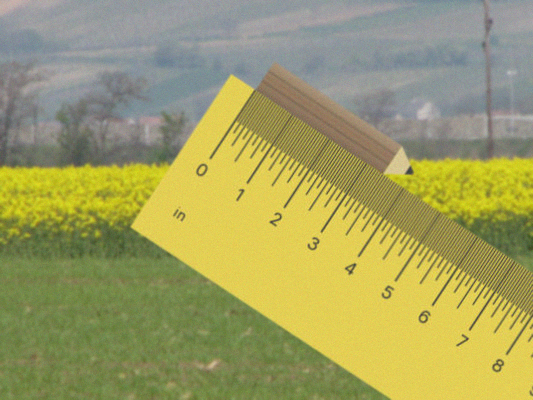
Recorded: 4 in
